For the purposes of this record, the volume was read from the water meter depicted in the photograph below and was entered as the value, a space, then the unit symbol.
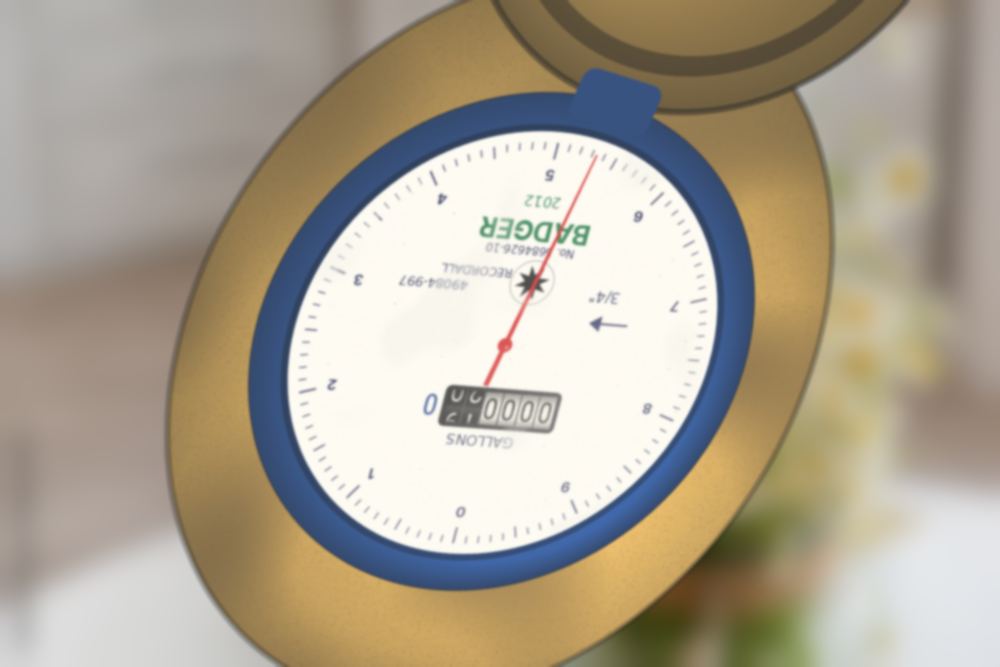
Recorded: 195.3 gal
